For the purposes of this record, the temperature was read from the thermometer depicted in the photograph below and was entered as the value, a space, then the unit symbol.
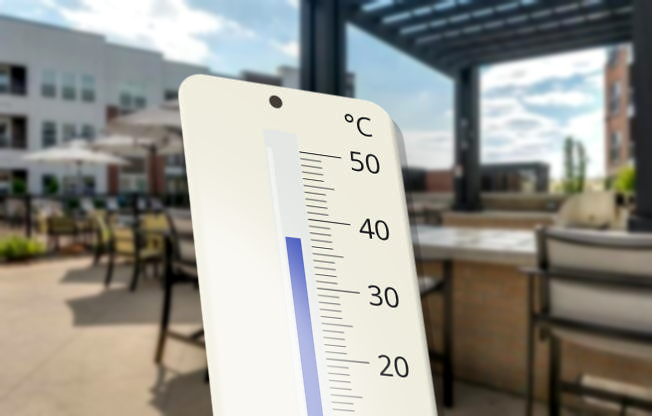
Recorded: 37 °C
